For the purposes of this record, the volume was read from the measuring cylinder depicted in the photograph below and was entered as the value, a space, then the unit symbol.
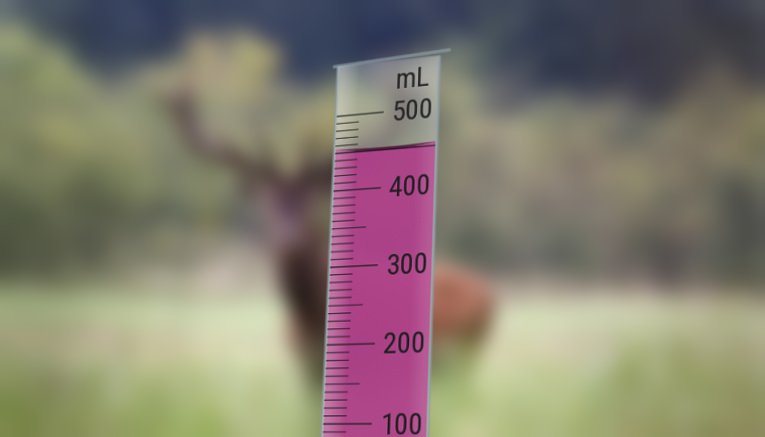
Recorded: 450 mL
